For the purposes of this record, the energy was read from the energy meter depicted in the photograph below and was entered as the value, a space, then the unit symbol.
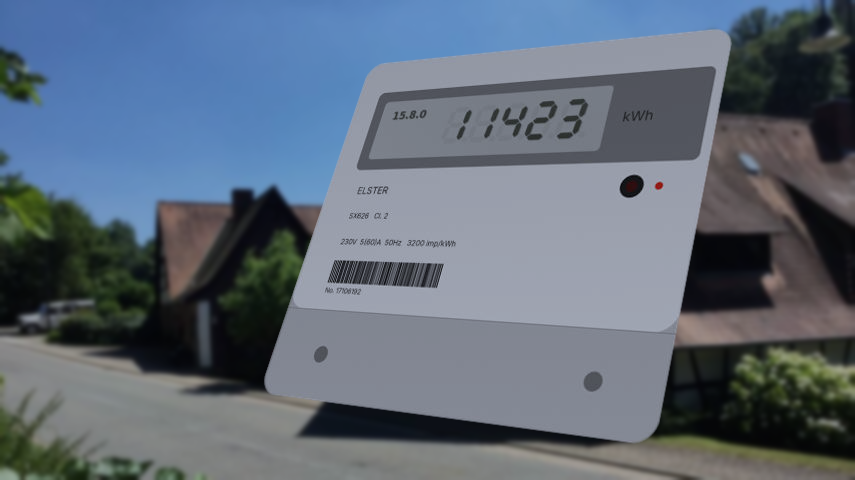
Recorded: 11423 kWh
